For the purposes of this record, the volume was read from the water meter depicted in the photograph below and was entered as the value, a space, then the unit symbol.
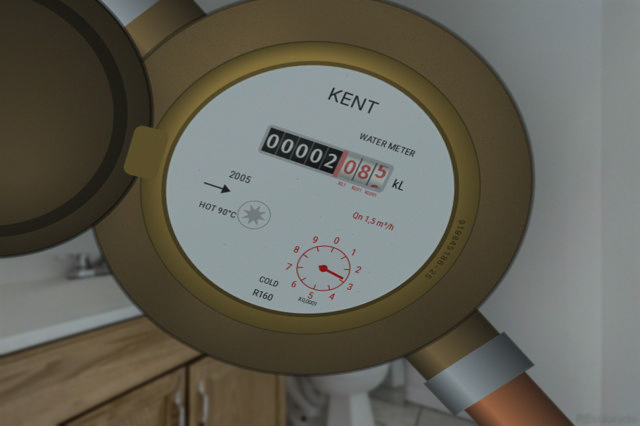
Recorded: 2.0852 kL
